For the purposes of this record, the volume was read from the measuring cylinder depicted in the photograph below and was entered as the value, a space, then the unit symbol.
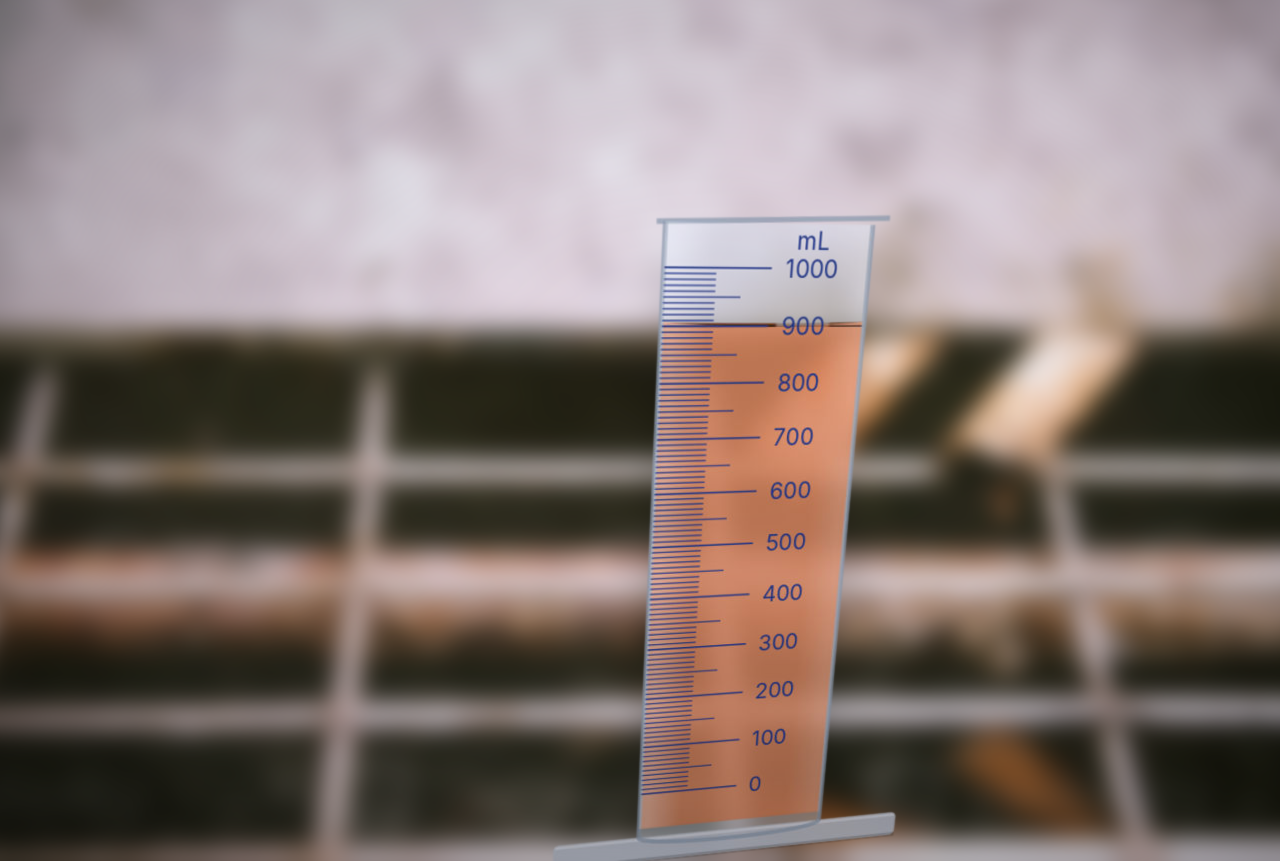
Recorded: 900 mL
